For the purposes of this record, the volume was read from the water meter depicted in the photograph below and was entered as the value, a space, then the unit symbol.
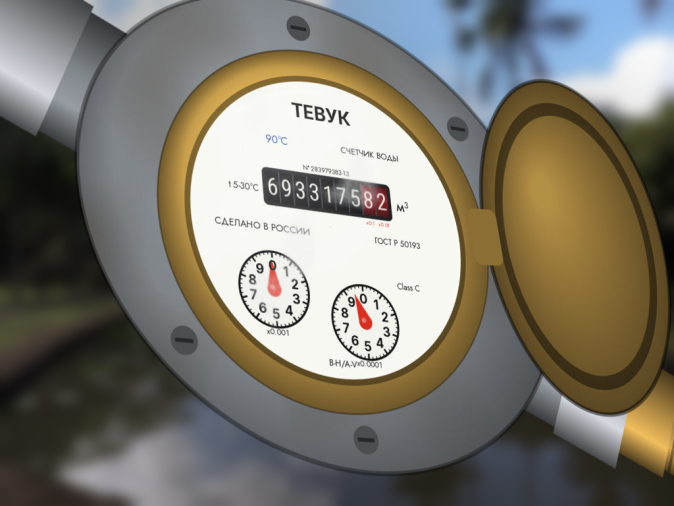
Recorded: 6933175.8199 m³
